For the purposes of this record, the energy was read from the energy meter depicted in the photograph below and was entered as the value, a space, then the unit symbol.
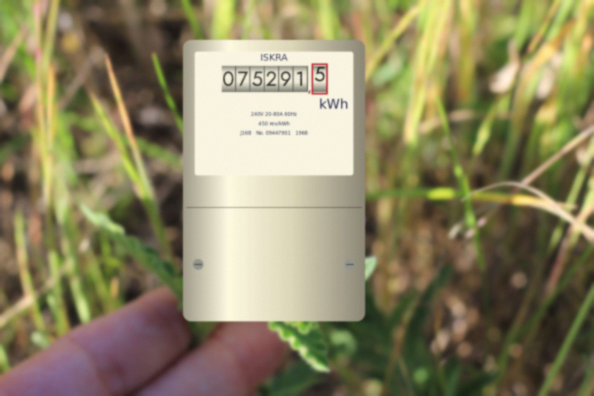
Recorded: 75291.5 kWh
